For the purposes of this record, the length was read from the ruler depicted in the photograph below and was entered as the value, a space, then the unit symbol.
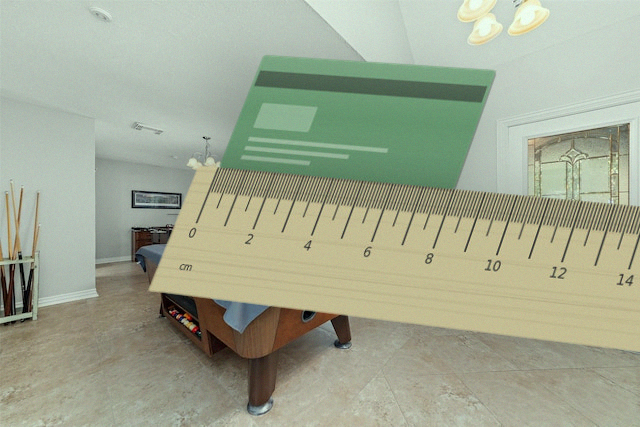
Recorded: 8 cm
